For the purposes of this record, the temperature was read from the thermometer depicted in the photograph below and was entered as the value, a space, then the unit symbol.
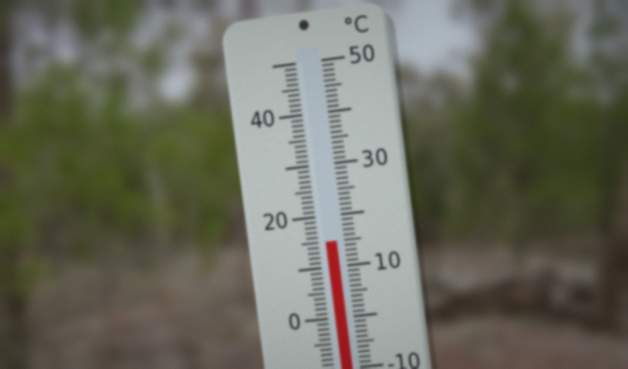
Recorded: 15 °C
